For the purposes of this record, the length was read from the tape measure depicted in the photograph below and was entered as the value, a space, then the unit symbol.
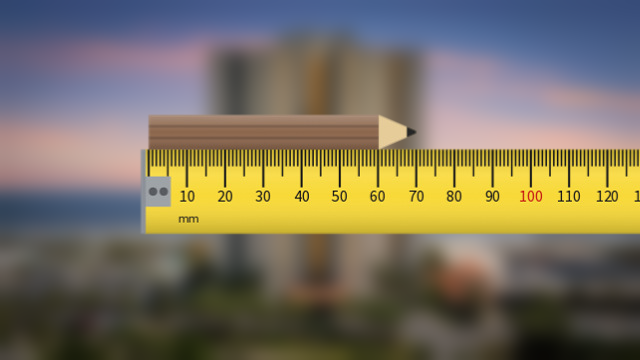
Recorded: 70 mm
